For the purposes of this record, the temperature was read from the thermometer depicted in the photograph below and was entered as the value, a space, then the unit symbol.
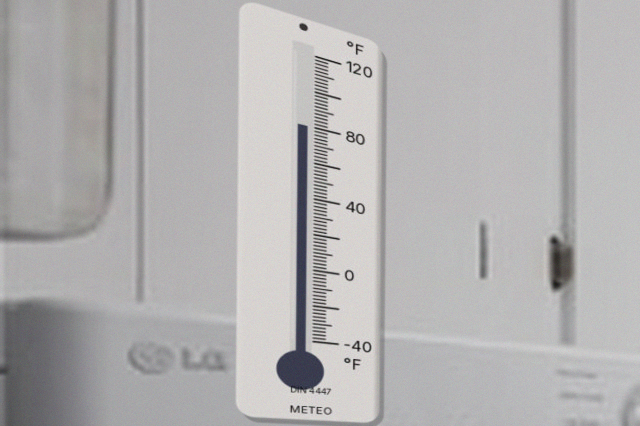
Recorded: 80 °F
